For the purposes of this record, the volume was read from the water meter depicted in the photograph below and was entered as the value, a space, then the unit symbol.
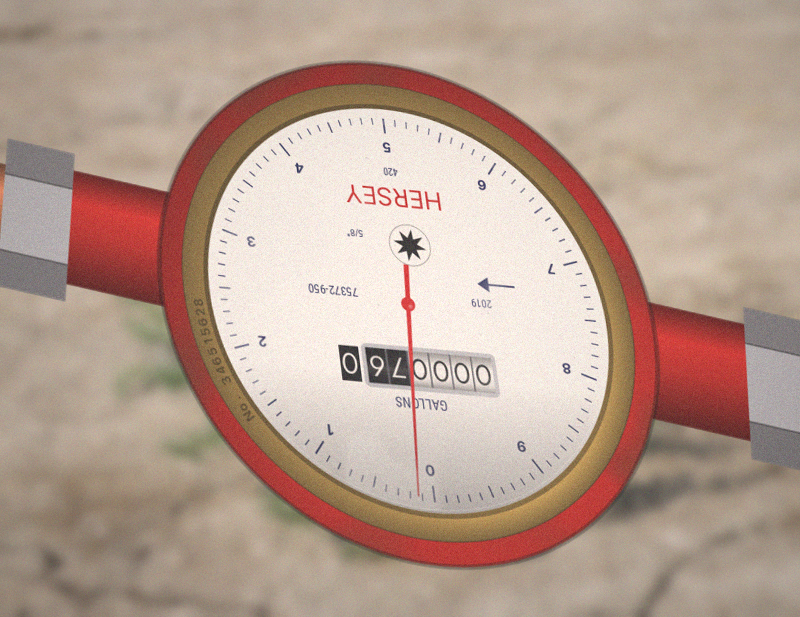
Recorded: 760.1 gal
